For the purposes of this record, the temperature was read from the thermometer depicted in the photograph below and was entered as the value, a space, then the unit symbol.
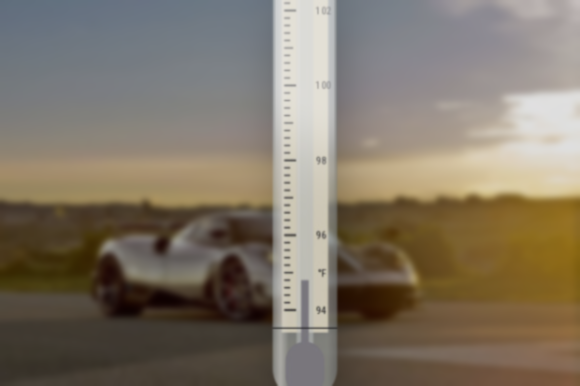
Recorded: 94.8 °F
